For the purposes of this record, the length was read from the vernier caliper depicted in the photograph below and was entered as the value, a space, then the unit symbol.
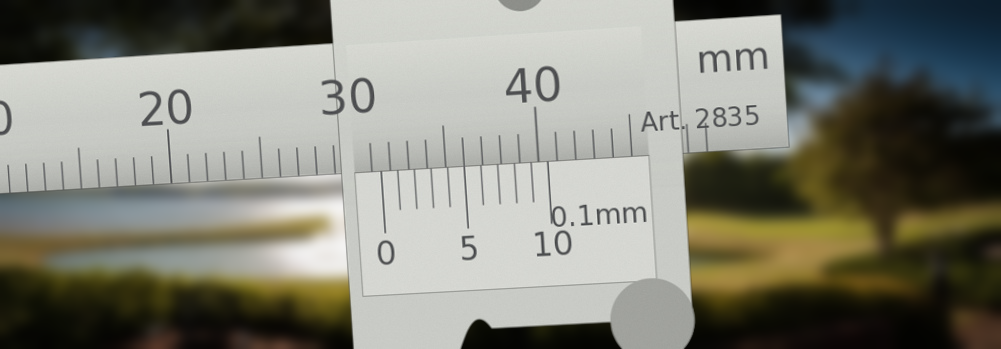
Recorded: 31.5 mm
